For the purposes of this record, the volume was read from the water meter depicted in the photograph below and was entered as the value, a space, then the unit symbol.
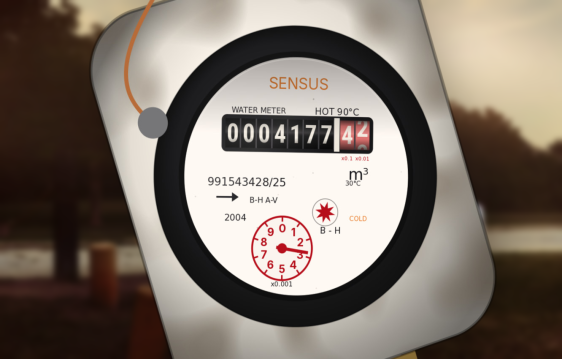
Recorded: 4177.422 m³
